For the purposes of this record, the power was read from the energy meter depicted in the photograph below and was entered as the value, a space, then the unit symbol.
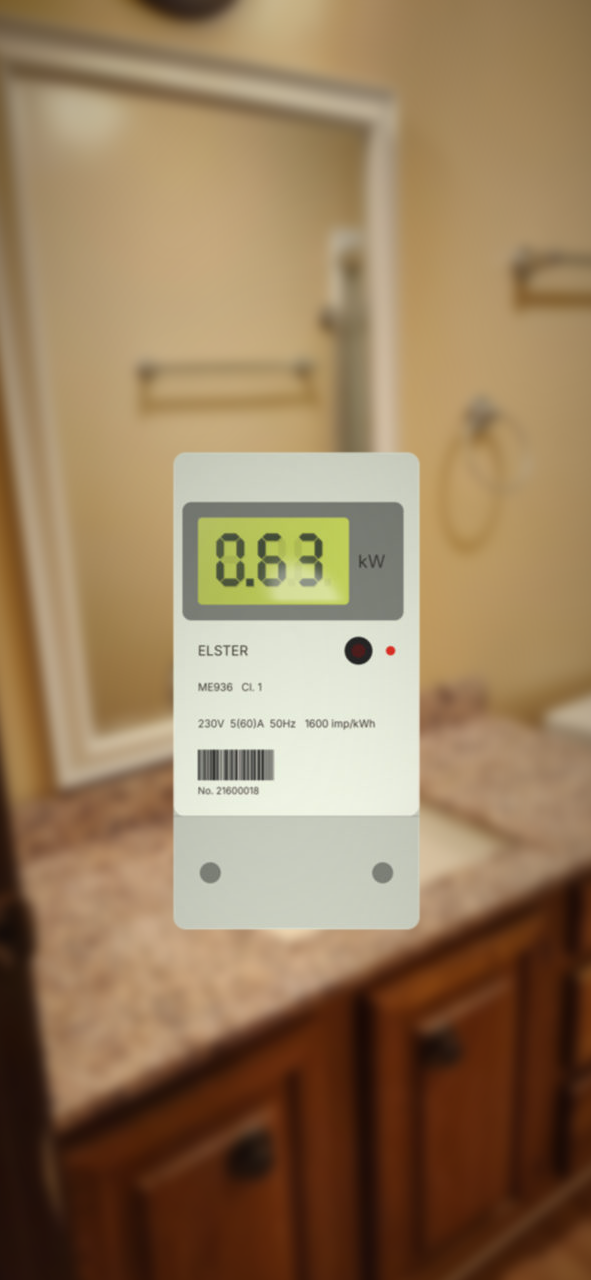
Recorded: 0.63 kW
